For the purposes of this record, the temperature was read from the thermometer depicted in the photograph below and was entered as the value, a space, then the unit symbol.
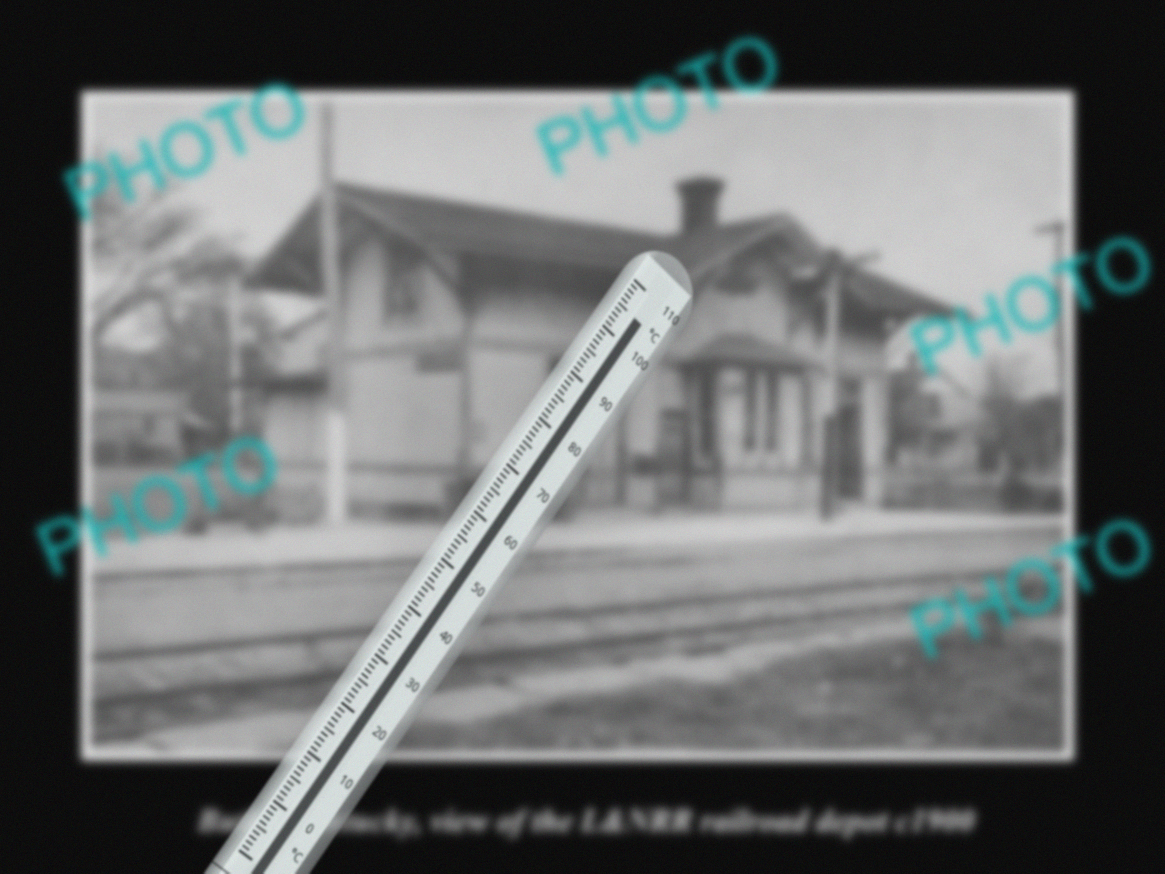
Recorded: 105 °C
